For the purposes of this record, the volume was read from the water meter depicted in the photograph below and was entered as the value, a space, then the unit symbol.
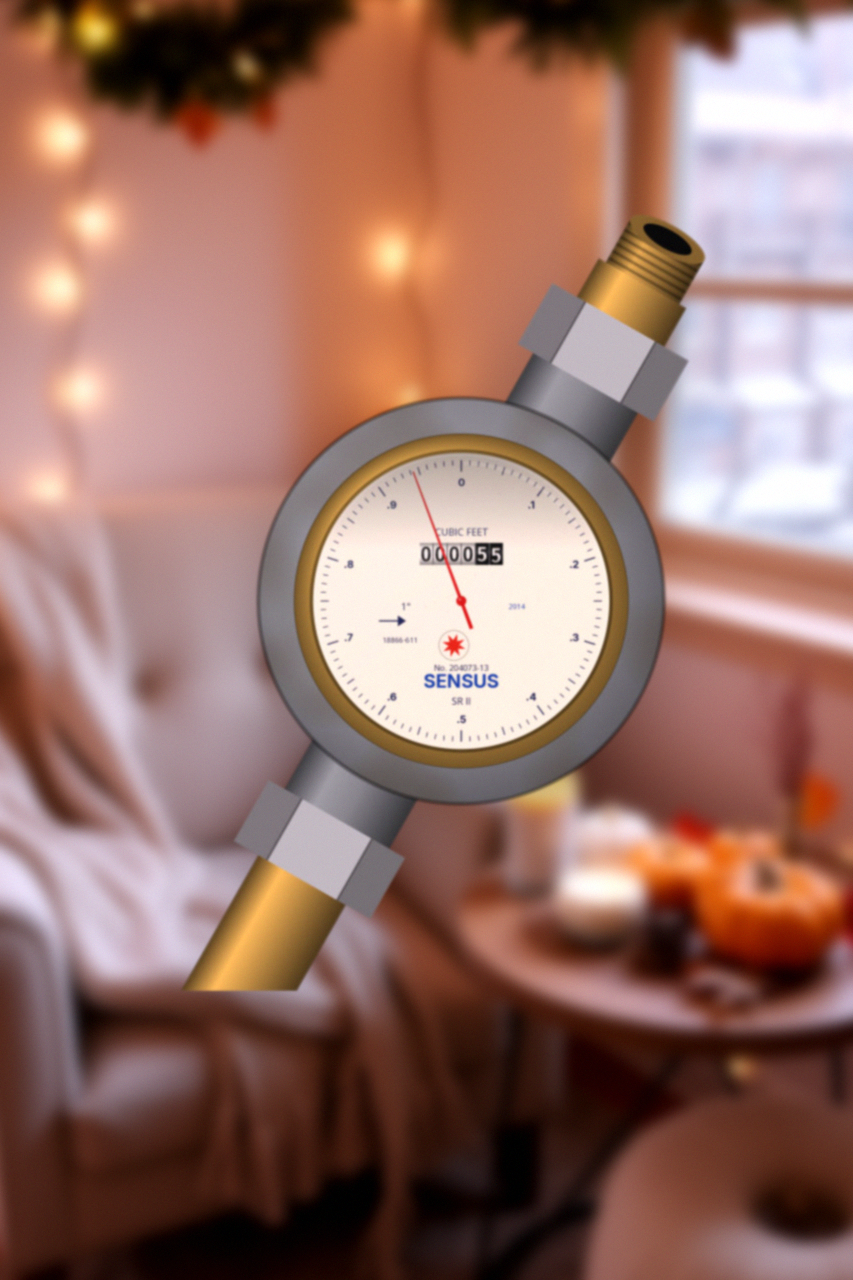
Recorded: 54.94 ft³
